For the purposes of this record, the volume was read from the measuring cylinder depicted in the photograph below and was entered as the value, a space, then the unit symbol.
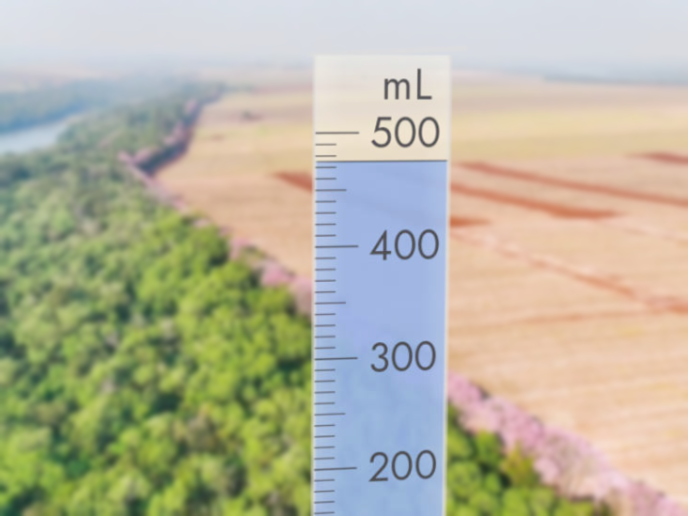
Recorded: 475 mL
